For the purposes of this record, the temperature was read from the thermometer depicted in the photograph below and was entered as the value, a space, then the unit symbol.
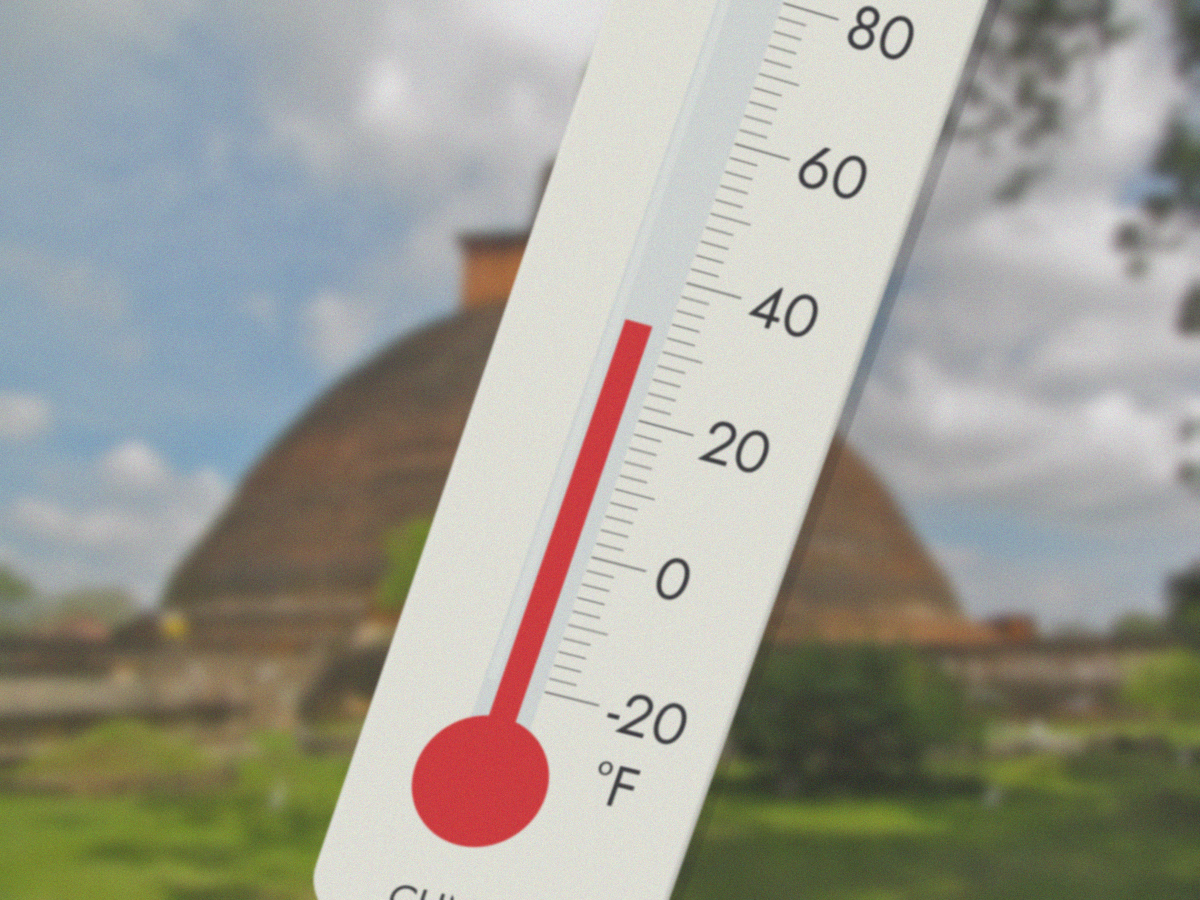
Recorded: 33 °F
